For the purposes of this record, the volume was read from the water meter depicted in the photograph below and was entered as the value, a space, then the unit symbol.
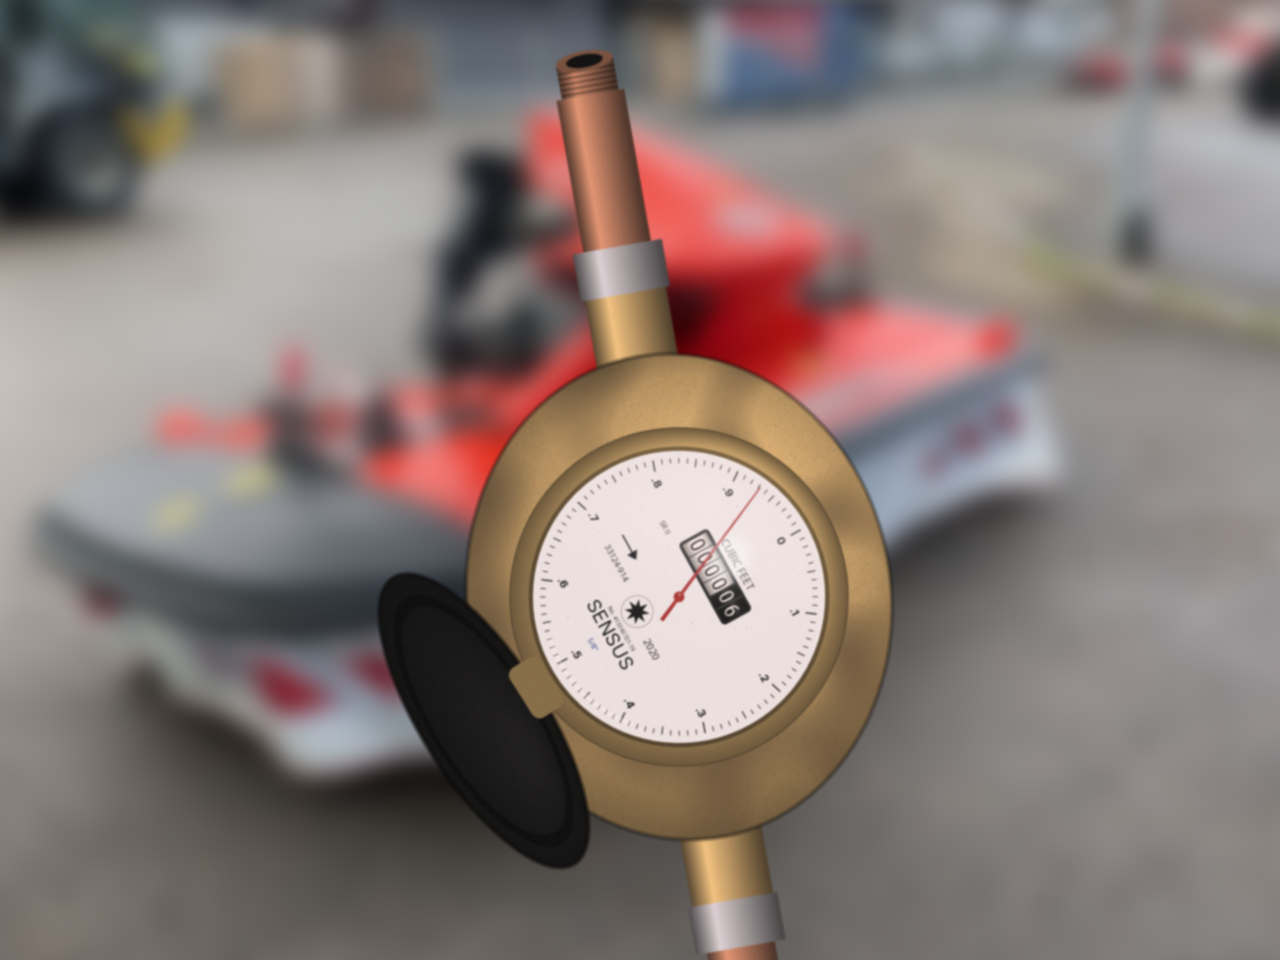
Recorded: 5.93 ft³
